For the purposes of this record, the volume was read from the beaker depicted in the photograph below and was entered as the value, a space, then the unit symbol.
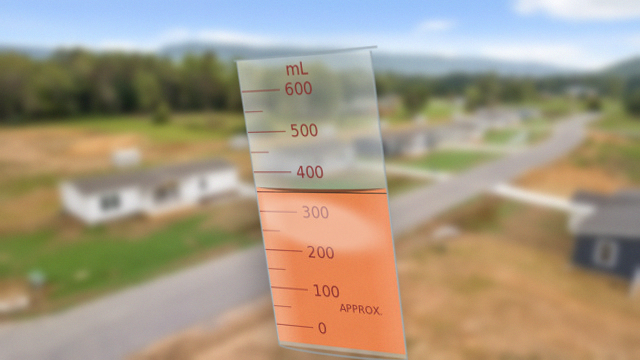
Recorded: 350 mL
